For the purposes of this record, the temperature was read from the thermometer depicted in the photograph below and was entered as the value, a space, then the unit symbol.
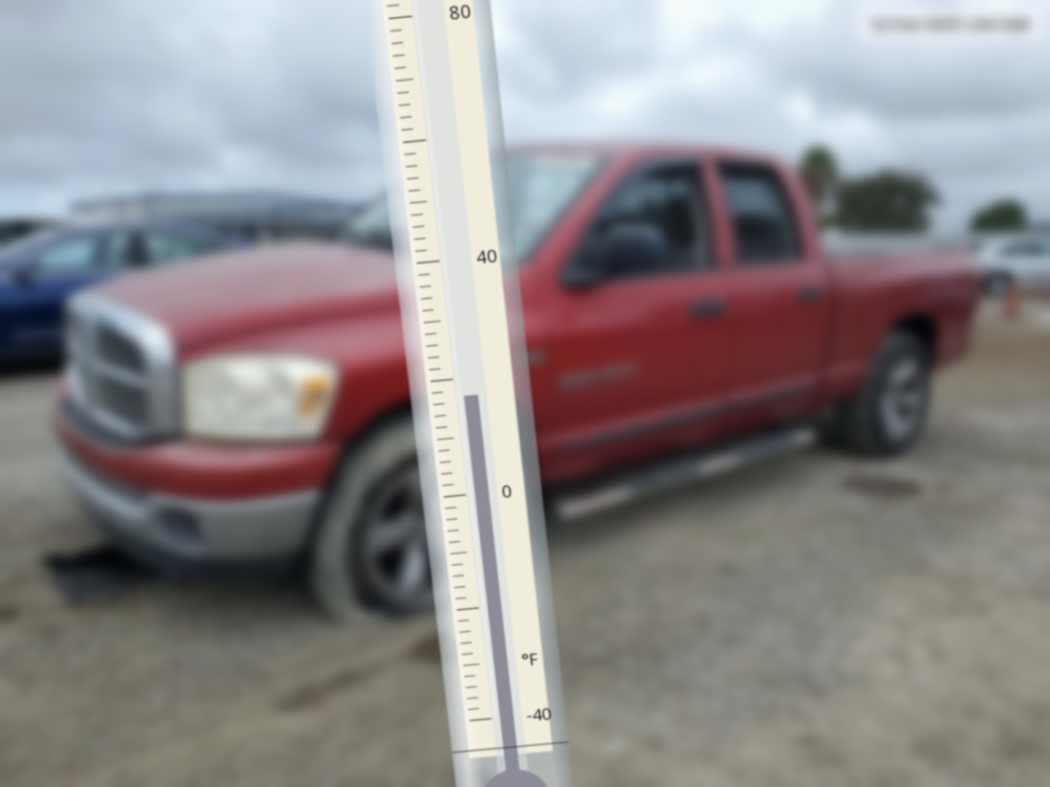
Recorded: 17 °F
